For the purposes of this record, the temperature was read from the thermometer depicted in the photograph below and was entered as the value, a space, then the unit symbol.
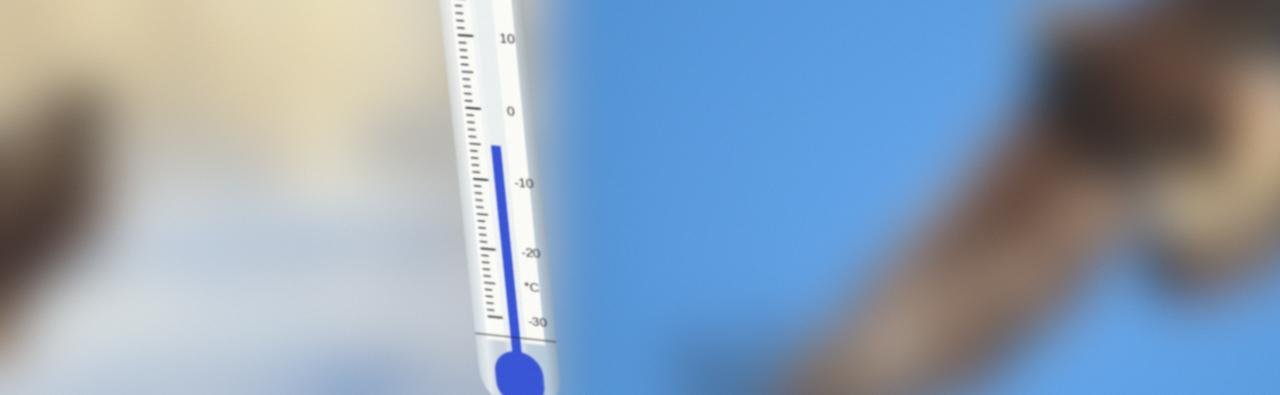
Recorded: -5 °C
